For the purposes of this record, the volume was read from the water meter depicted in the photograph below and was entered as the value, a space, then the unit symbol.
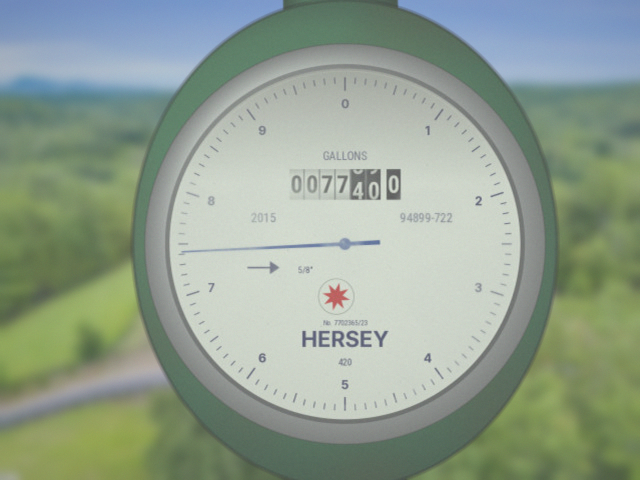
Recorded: 77397.4 gal
